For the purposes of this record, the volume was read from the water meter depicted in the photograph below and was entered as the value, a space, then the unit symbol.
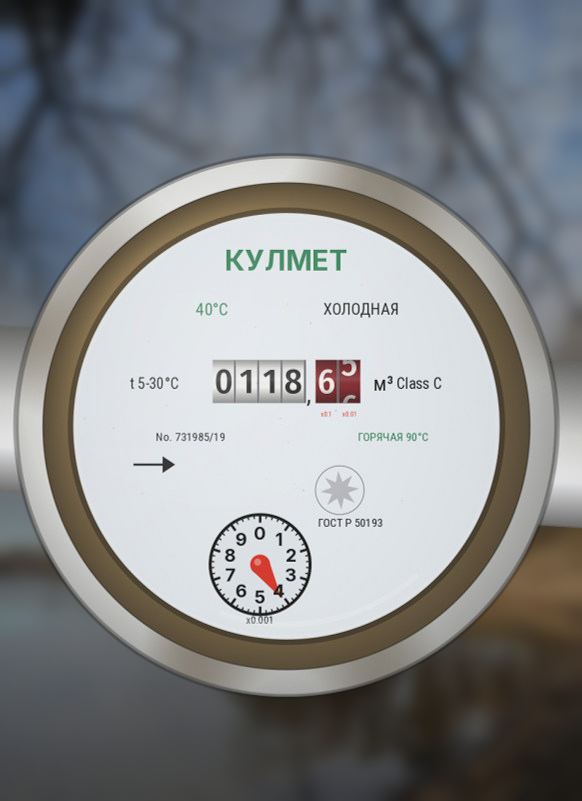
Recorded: 118.654 m³
